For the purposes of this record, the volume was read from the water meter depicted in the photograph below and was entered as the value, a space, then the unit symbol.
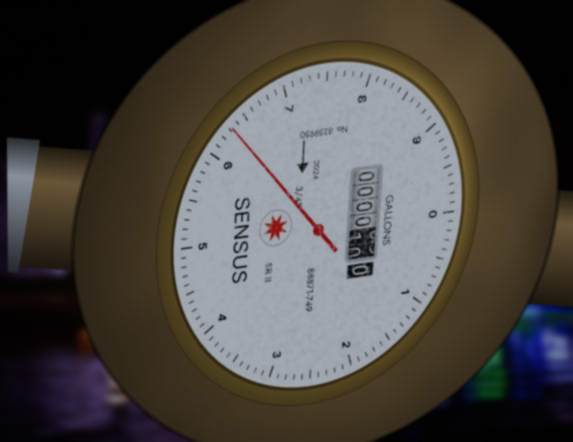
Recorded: 96.3 gal
